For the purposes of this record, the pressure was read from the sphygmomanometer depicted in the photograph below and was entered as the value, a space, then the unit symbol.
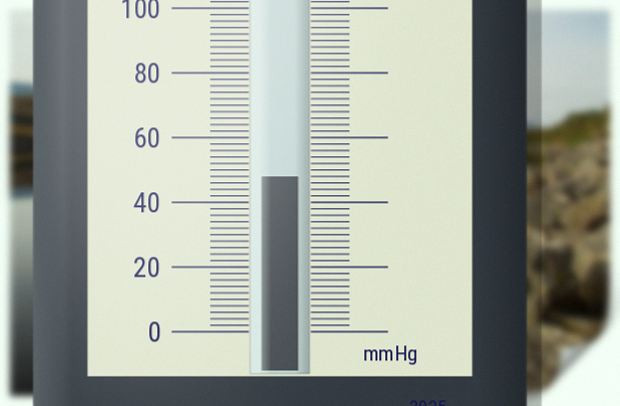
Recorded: 48 mmHg
